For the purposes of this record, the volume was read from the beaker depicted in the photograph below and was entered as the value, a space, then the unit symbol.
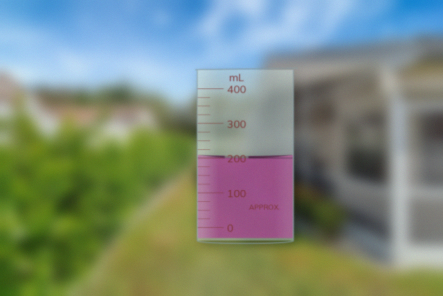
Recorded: 200 mL
